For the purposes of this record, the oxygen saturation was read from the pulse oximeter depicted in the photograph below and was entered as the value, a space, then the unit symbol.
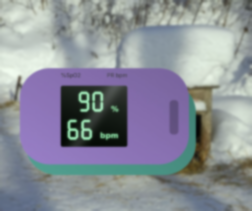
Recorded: 90 %
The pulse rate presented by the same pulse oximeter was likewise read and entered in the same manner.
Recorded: 66 bpm
